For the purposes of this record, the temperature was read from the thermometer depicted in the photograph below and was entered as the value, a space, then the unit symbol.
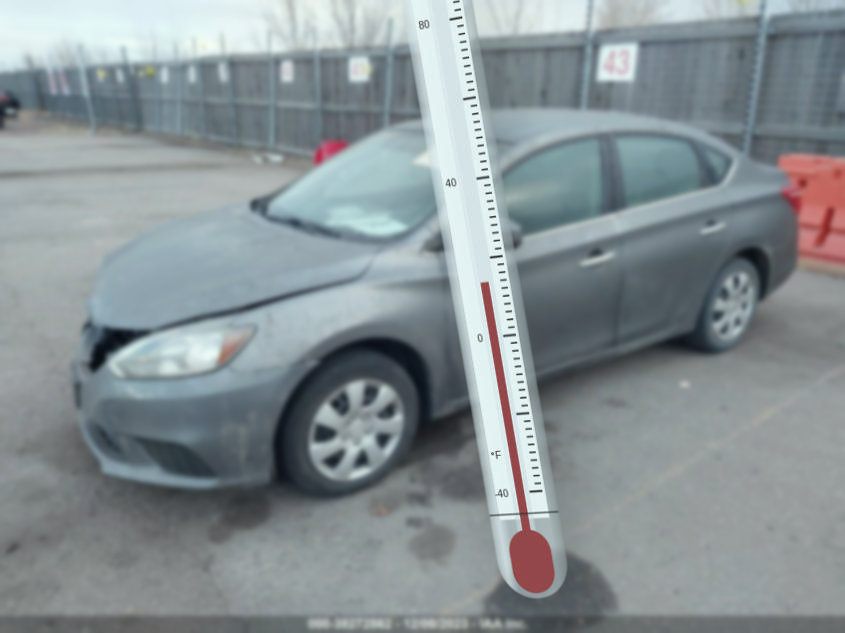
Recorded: 14 °F
